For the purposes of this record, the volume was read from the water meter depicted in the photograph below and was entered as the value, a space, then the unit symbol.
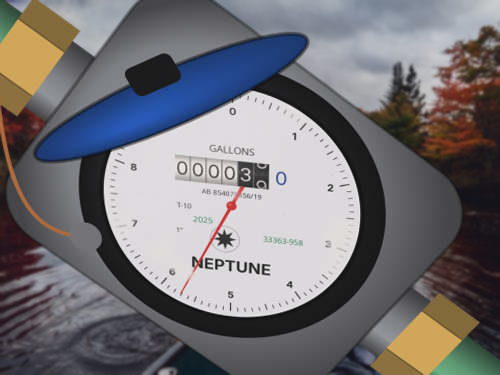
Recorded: 385.7 gal
